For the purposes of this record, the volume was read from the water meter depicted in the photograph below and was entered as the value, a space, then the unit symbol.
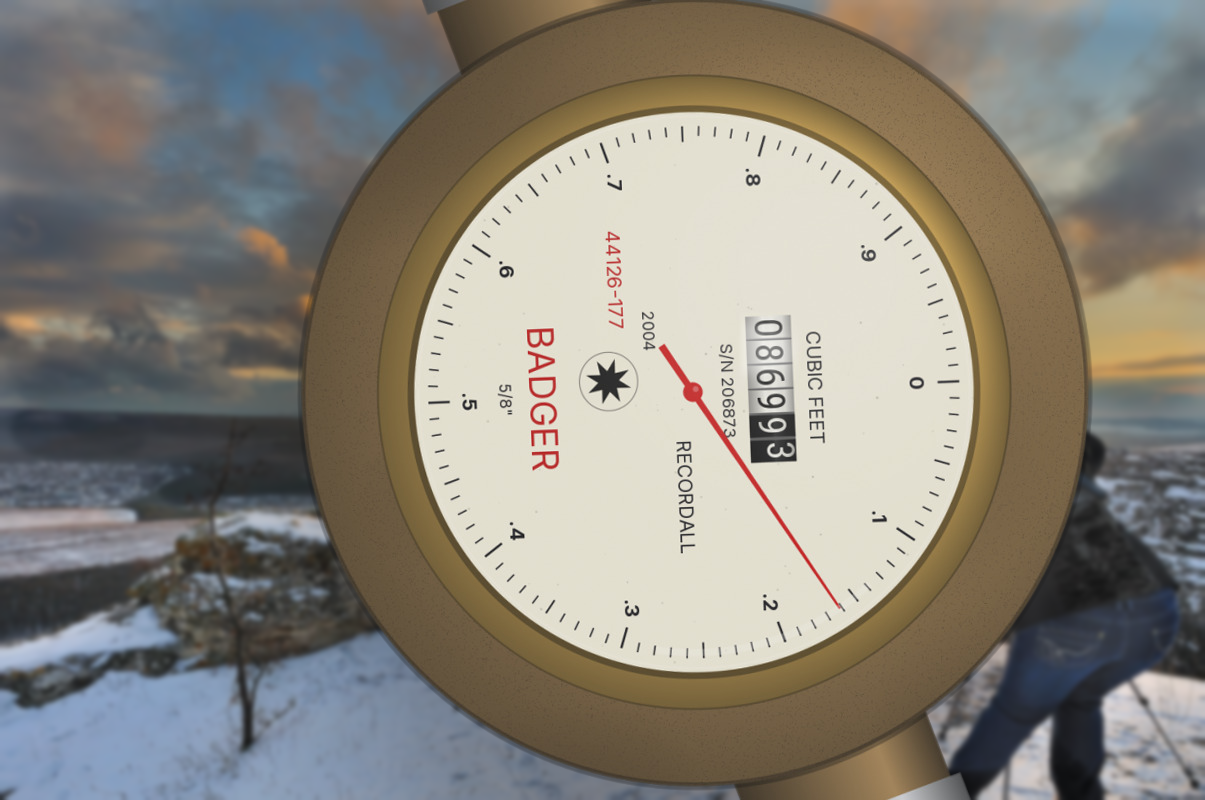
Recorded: 86993.16 ft³
